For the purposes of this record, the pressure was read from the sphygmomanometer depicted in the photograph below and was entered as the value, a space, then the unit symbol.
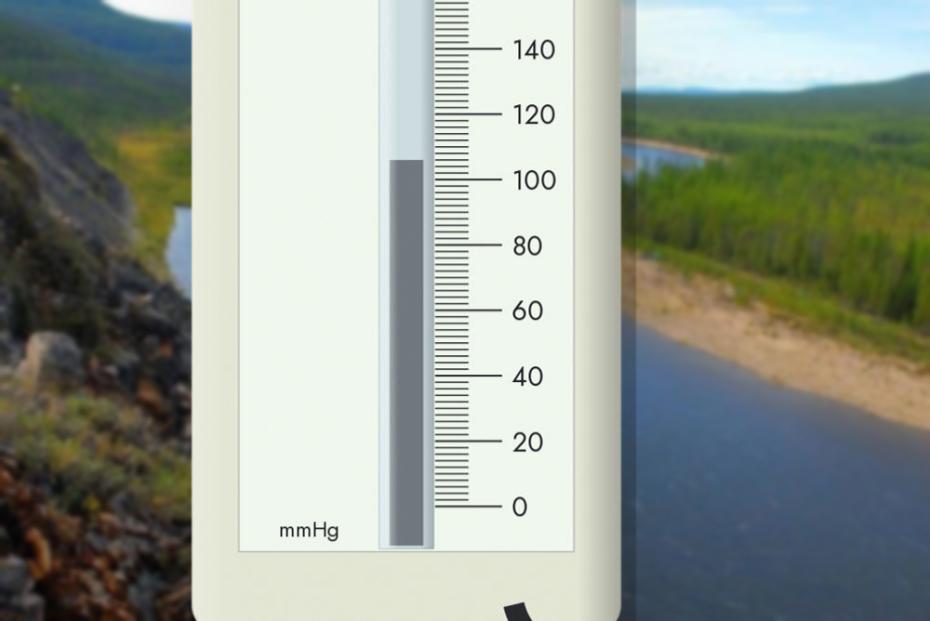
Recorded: 106 mmHg
